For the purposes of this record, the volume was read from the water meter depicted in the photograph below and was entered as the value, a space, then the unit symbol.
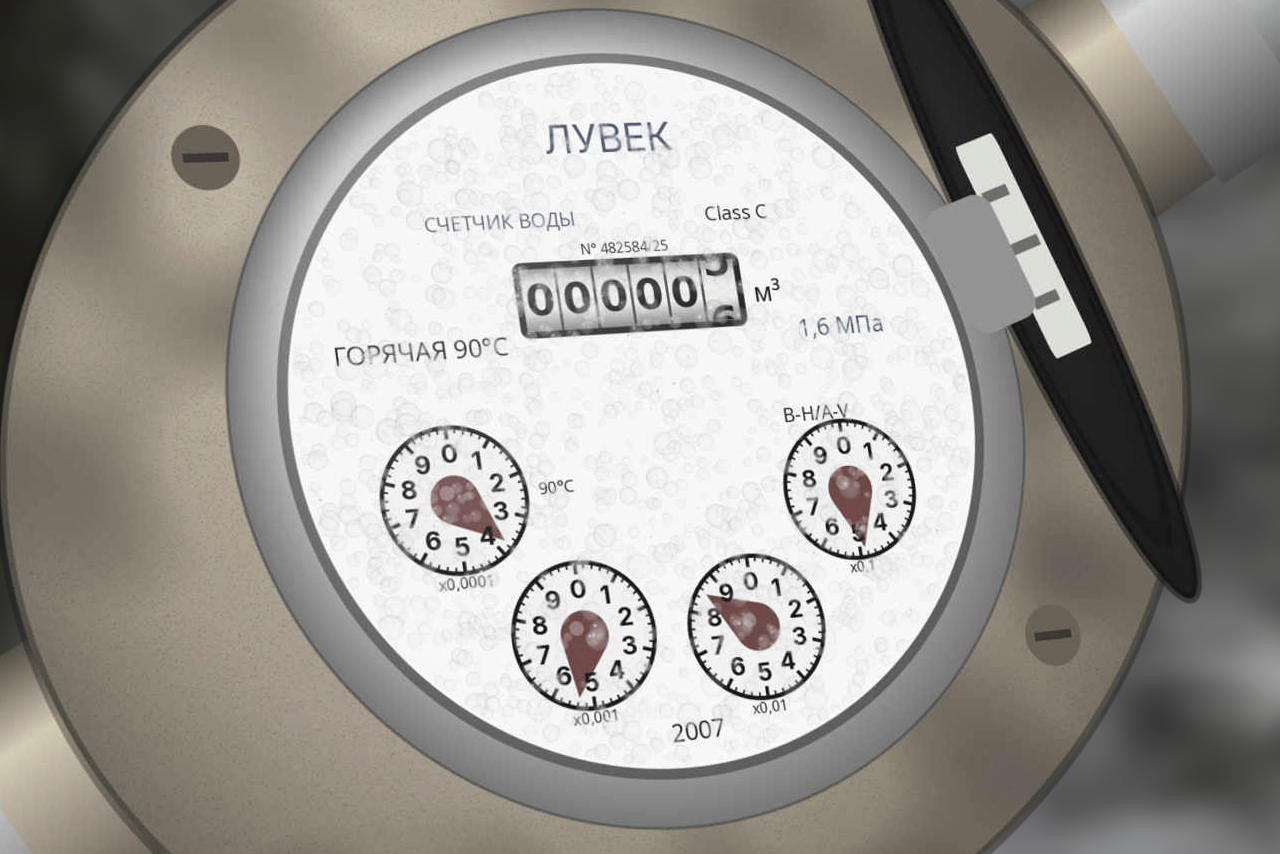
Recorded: 5.4853 m³
